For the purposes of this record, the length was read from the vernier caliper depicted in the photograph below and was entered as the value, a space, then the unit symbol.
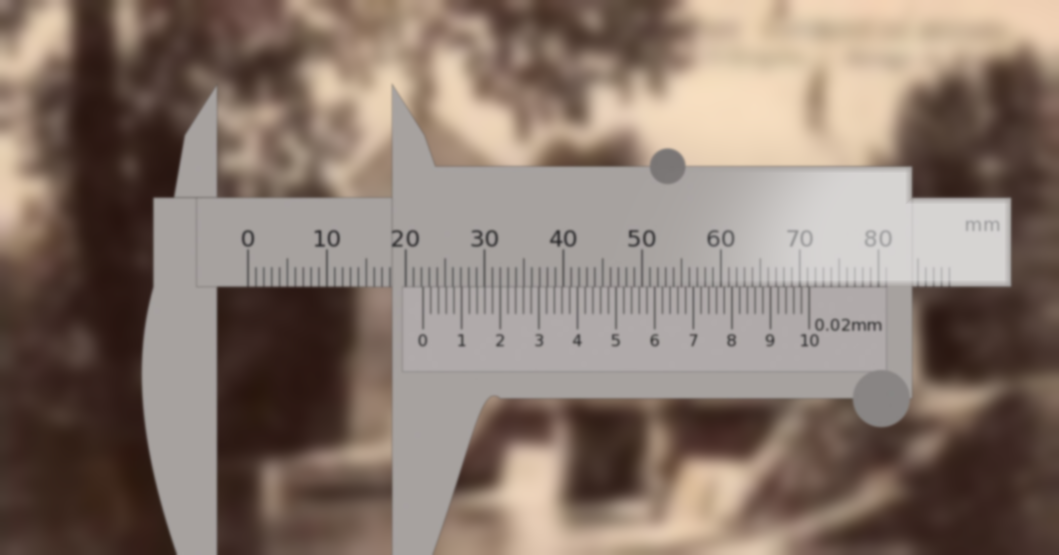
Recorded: 22.2 mm
